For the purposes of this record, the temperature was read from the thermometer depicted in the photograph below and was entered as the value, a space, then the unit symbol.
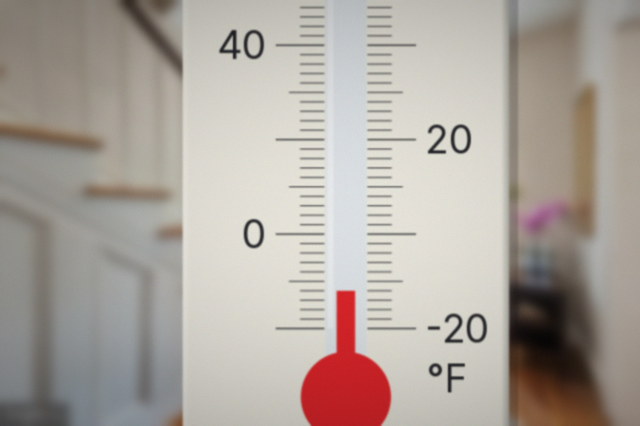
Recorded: -12 °F
